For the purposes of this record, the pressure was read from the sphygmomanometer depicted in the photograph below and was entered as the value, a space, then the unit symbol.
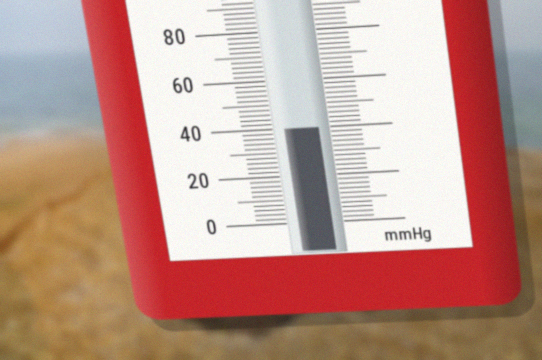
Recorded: 40 mmHg
